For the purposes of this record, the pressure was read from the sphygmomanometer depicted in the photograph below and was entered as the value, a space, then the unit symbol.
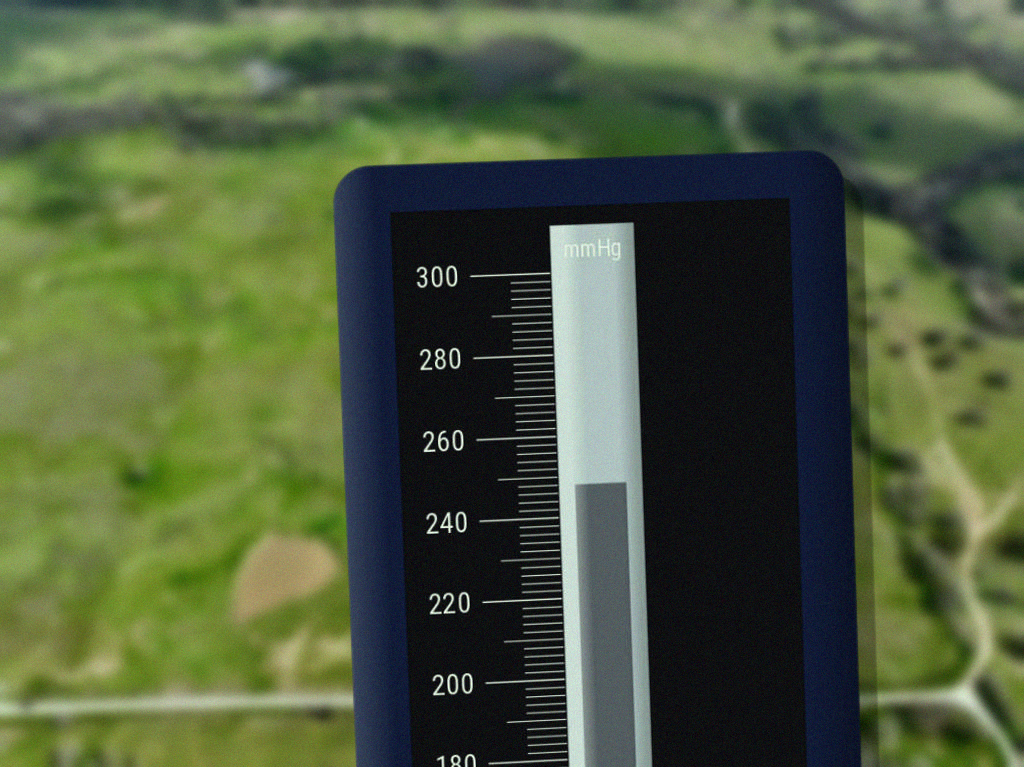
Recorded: 248 mmHg
